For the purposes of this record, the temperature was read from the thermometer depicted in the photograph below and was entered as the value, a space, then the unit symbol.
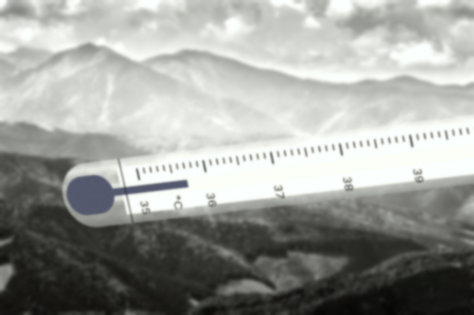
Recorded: 35.7 °C
